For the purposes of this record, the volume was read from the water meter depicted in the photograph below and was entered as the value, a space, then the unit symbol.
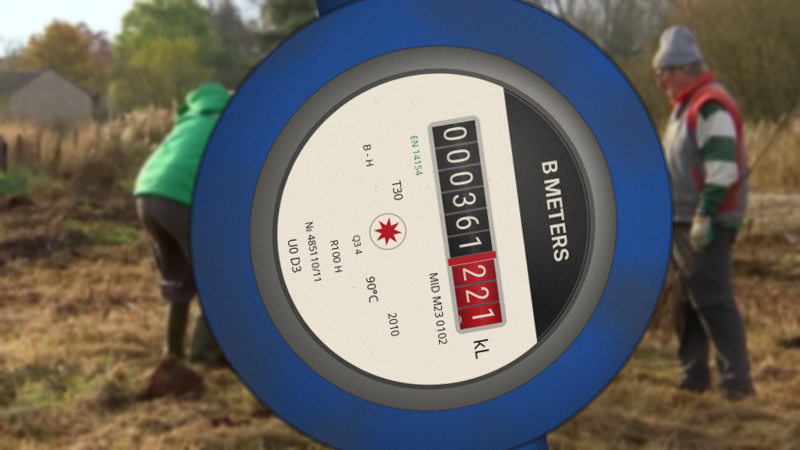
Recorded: 361.221 kL
